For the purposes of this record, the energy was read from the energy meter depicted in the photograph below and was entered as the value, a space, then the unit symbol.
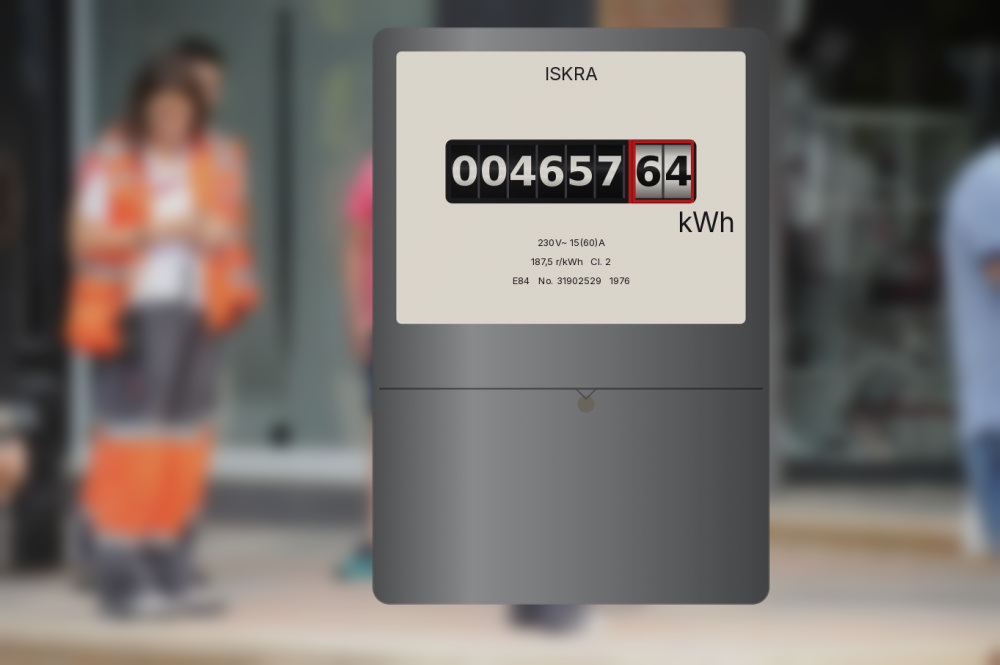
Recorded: 4657.64 kWh
